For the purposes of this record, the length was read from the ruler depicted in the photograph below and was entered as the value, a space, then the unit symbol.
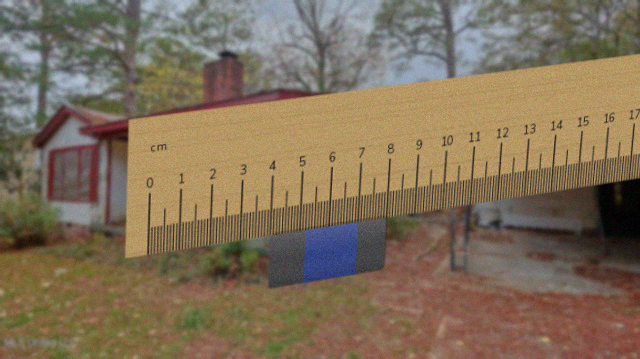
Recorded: 4 cm
